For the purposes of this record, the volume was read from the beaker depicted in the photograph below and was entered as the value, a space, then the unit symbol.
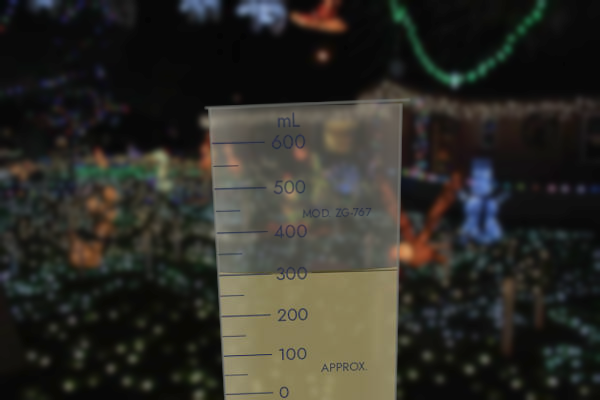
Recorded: 300 mL
